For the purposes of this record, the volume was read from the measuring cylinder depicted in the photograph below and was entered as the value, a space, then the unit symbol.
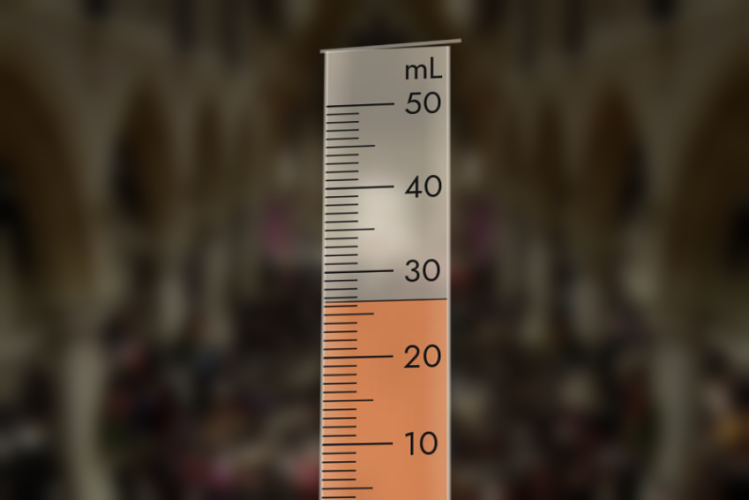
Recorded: 26.5 mL
